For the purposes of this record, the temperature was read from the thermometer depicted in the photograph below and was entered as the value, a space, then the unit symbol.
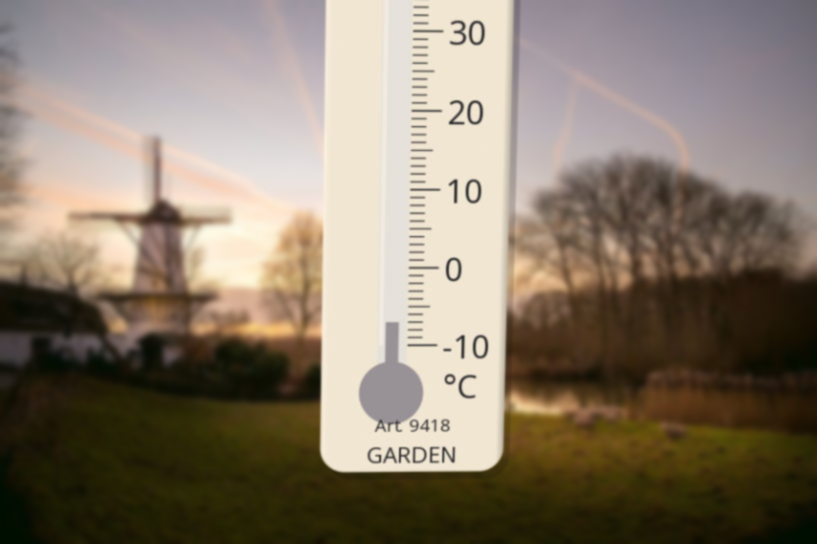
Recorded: -7 °C
